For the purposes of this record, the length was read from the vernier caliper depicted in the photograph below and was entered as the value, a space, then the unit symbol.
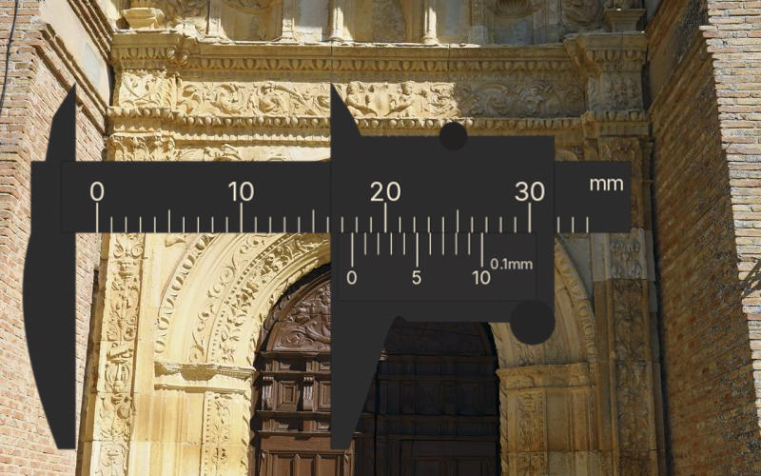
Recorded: 17.7 mm
